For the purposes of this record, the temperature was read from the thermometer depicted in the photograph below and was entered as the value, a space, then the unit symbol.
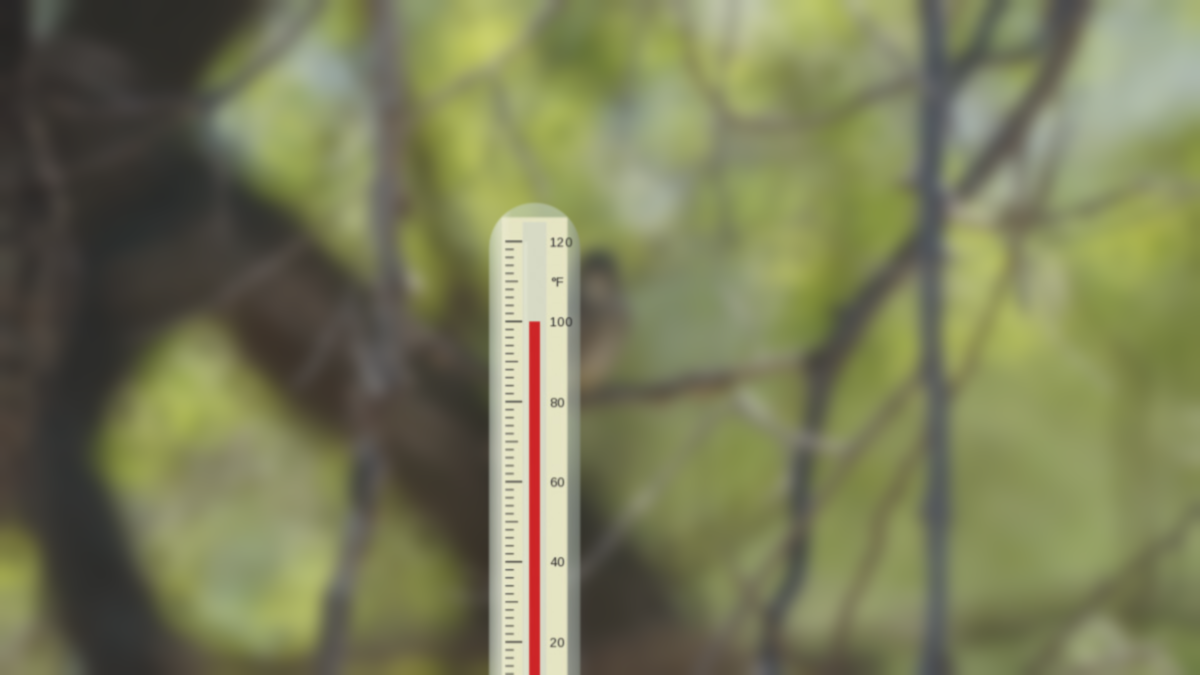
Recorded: 100 °F
